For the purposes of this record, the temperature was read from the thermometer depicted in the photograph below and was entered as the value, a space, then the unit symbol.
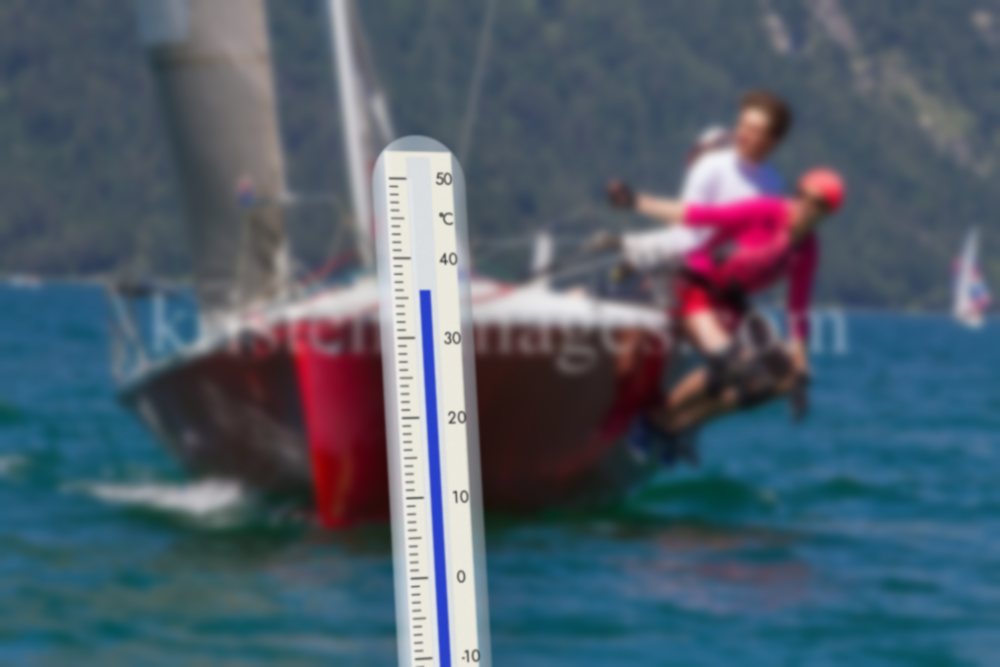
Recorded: 36 °C
